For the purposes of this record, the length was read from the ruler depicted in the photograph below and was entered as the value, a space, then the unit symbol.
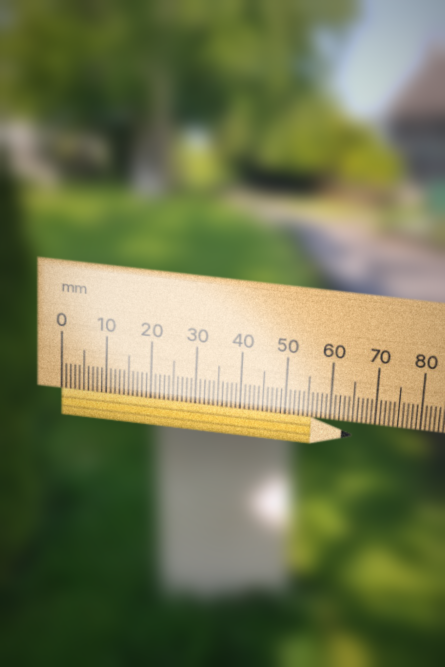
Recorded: 65 mm
